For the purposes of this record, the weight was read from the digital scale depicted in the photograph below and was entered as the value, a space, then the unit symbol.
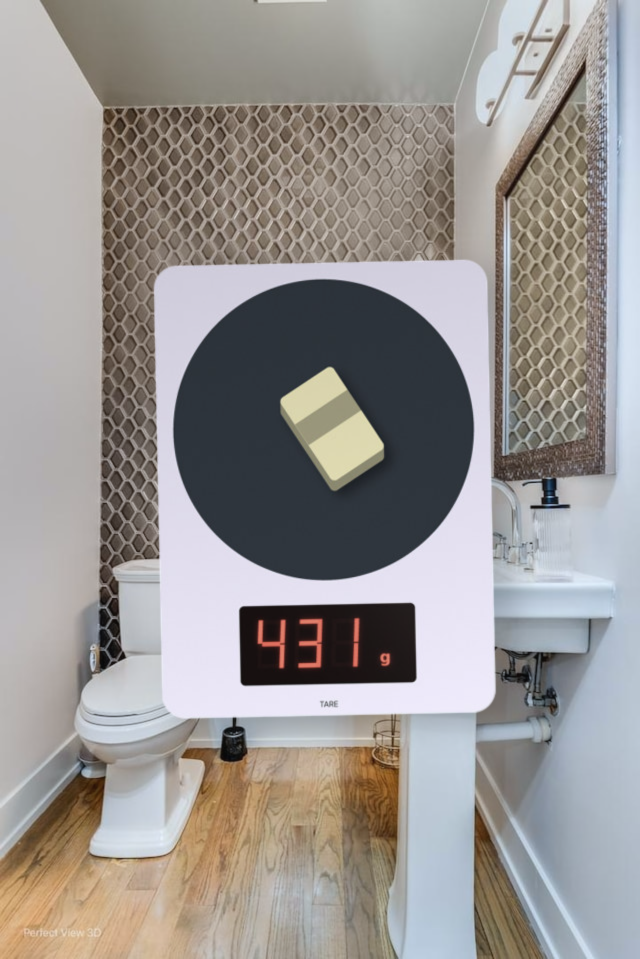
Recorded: 431 g
